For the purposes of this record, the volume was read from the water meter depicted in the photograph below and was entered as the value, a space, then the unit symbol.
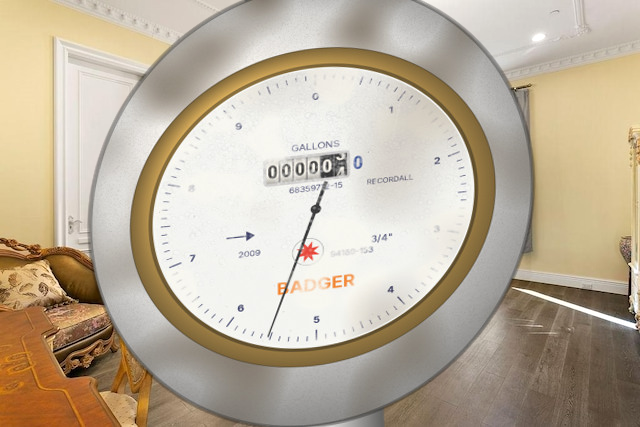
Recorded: 35.5 gal
